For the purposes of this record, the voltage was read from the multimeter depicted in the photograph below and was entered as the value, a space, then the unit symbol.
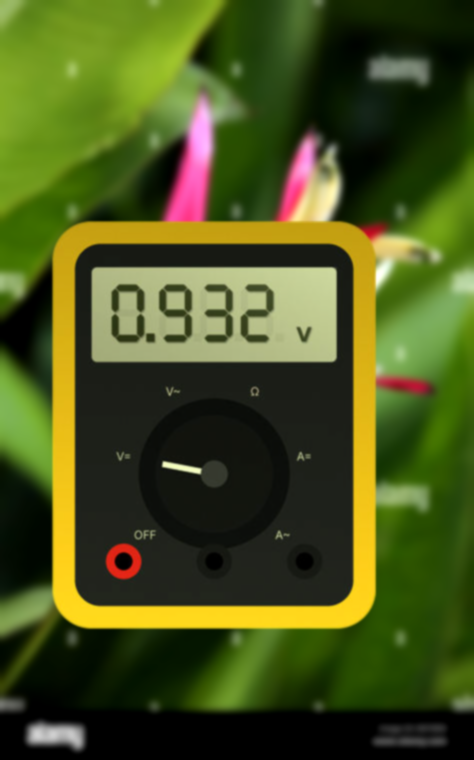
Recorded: 0.932 V
